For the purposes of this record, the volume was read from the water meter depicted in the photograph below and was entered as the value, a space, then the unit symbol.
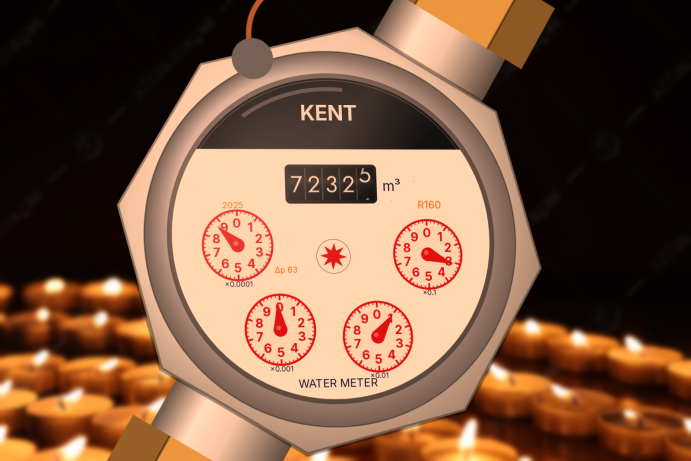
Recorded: 72325.3098 m³
